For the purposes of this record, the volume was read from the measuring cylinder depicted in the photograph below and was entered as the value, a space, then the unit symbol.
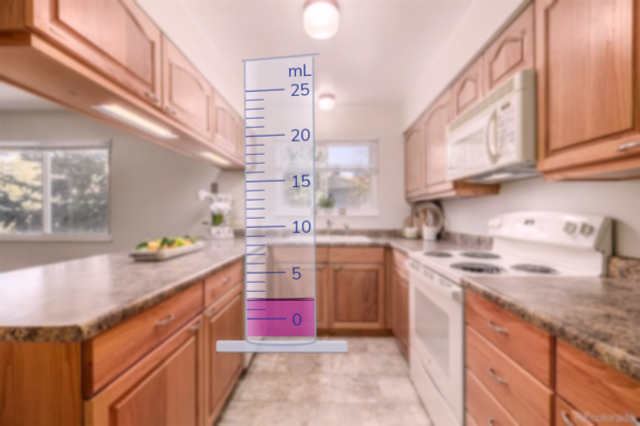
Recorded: 2 mL
